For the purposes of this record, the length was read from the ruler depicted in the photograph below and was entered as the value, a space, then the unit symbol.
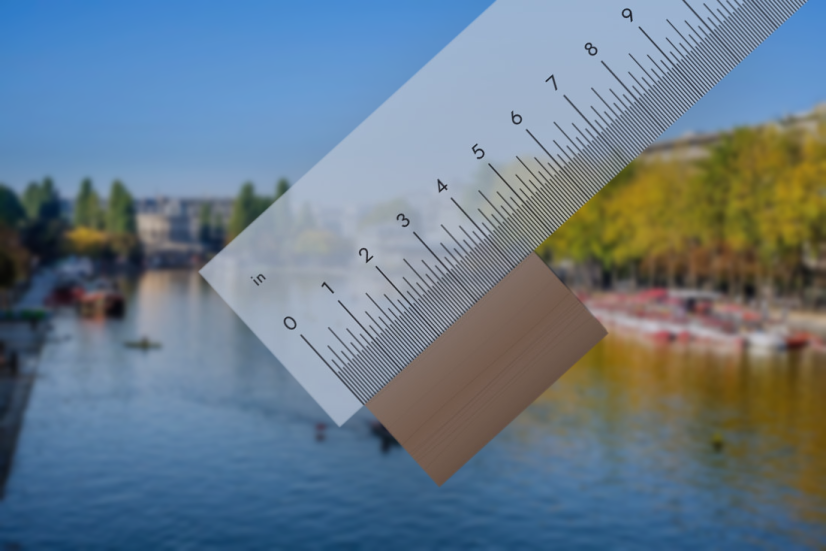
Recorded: 4.5 in
